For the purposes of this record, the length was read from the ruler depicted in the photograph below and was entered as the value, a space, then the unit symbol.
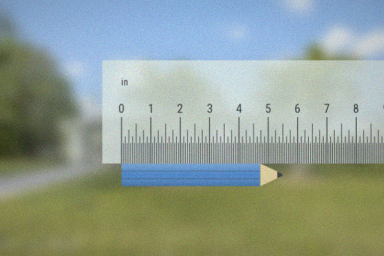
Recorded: 5.5 in
